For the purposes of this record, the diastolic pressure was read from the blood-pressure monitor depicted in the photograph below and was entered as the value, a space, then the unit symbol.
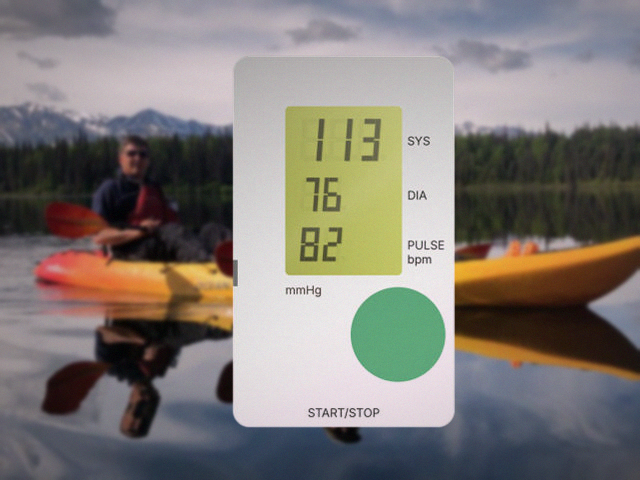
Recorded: 76 mmHg
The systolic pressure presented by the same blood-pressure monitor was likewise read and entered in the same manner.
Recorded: 113 mmHg
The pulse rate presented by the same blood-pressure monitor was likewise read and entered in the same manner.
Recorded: 82 bpm
